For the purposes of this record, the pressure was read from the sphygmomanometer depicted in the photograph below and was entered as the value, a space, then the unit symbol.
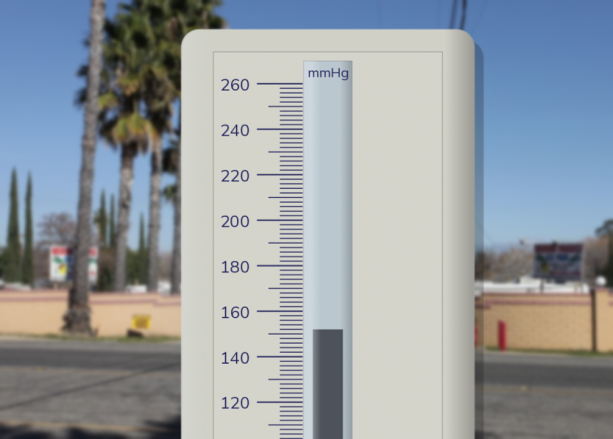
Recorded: 152 mmHg
